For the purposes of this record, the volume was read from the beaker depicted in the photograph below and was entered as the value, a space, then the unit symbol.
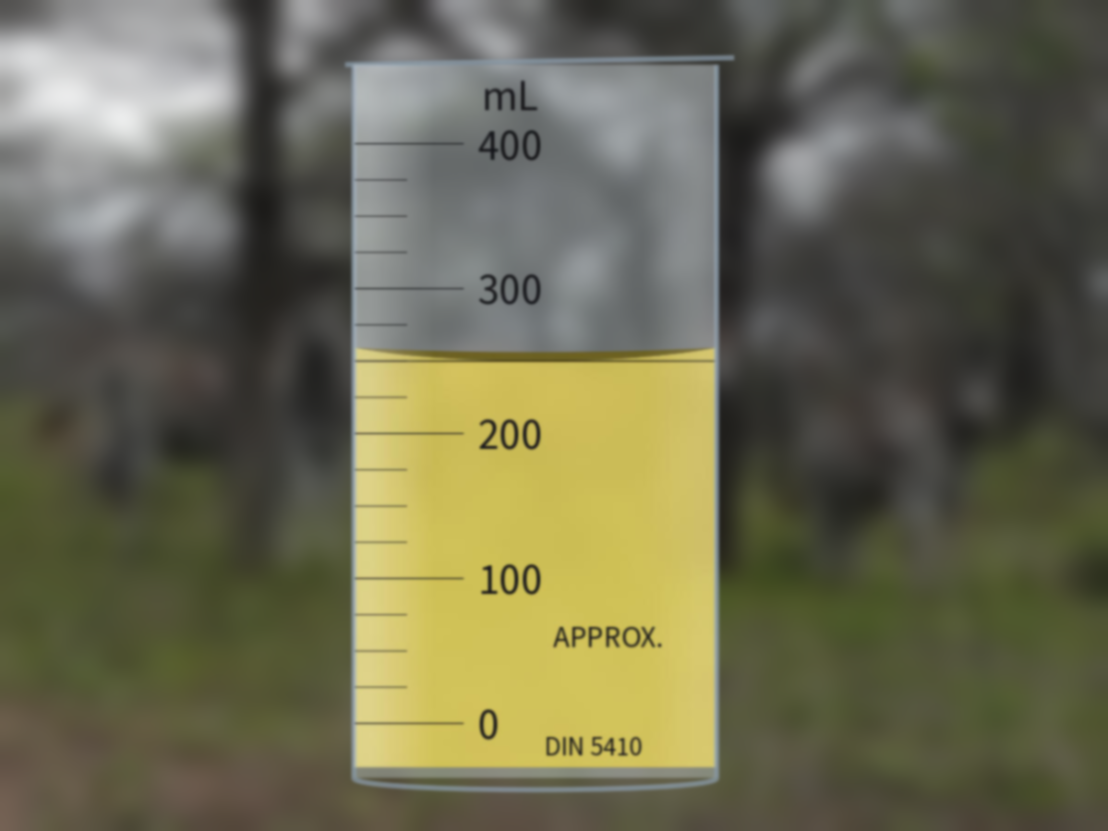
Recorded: 250 mL
